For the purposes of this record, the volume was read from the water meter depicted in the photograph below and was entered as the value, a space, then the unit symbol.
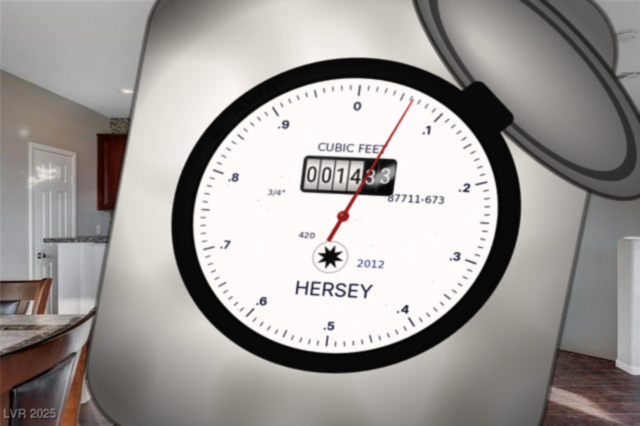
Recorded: 1433.06 ft³
